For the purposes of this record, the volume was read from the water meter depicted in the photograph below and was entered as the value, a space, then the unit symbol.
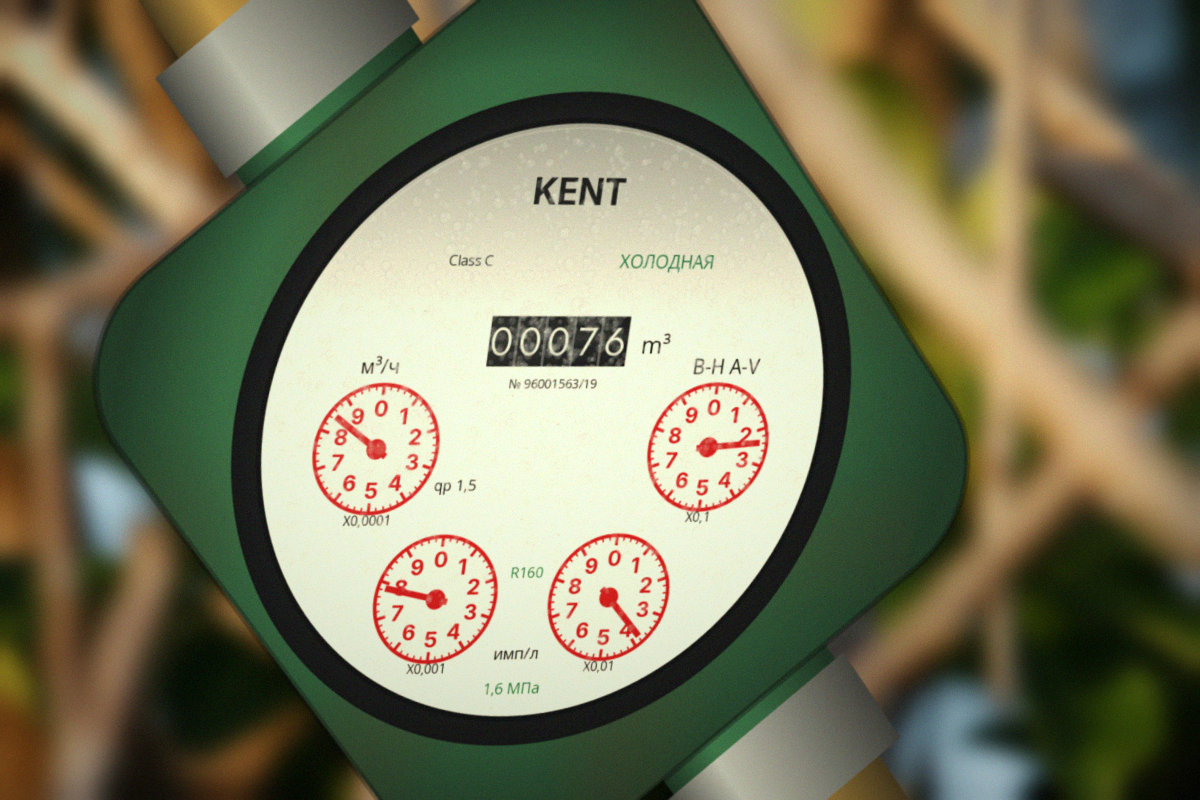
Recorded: 76.2378 m³
